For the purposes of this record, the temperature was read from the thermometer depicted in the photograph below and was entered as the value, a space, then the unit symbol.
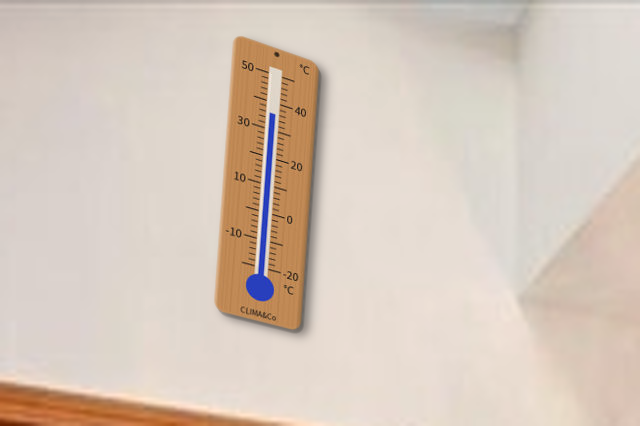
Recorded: 36 °C
